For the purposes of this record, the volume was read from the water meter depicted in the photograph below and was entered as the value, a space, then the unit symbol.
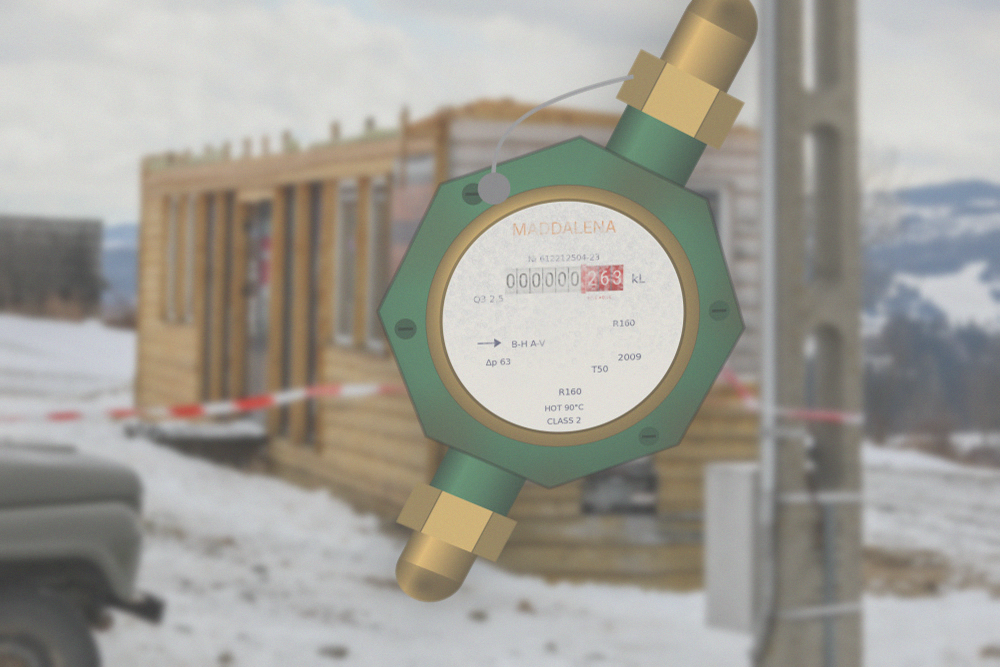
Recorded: 0.263 kL
